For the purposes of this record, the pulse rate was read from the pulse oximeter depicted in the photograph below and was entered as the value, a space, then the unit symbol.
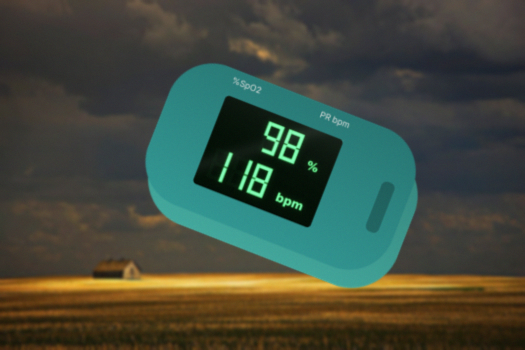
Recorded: 118 bpm
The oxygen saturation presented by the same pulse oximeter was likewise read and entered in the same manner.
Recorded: 98 %
